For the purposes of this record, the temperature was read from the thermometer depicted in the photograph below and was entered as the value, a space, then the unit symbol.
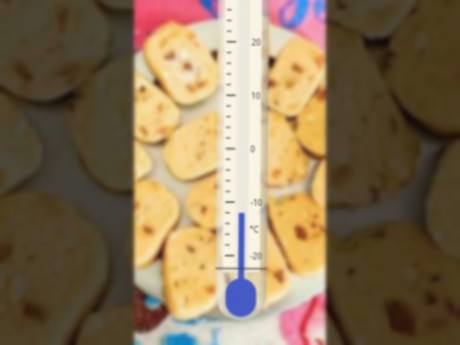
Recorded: -12 °C
